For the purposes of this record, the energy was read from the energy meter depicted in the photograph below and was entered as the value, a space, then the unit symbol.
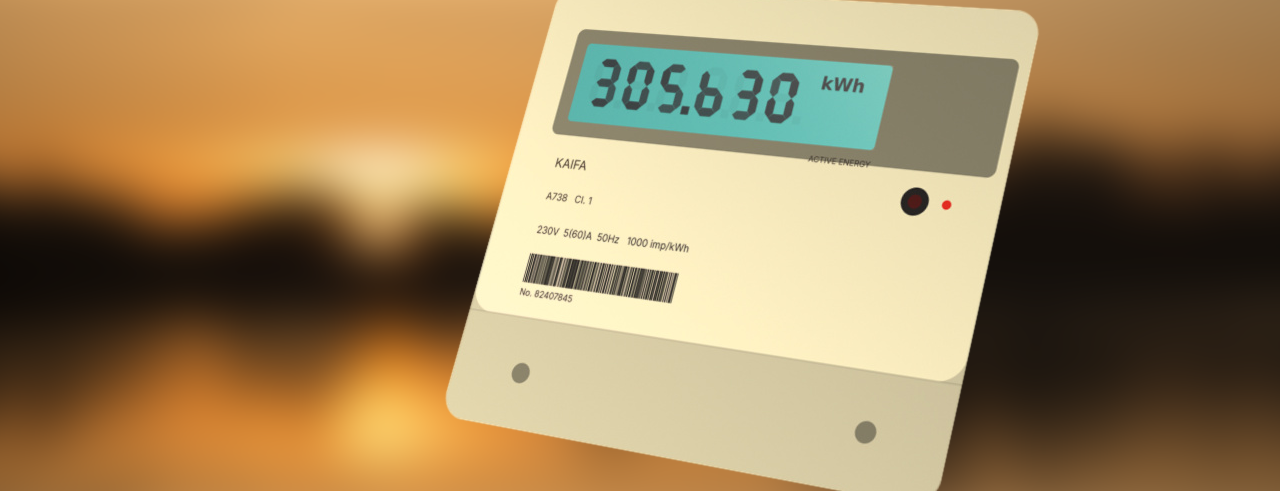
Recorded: 305.630 kWh
